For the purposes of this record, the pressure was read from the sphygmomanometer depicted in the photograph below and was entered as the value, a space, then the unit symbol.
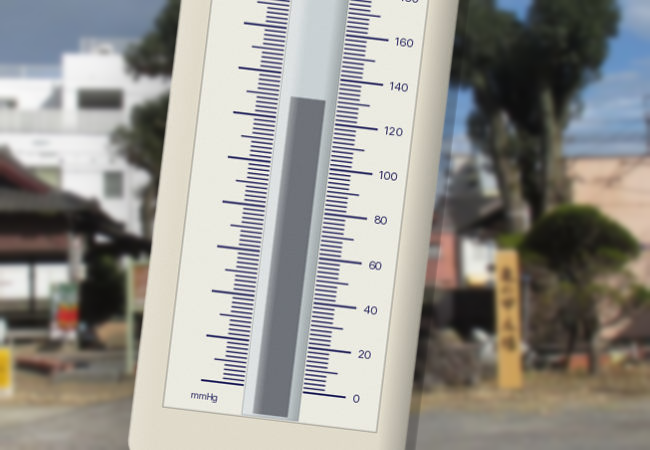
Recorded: 130 mmHg
